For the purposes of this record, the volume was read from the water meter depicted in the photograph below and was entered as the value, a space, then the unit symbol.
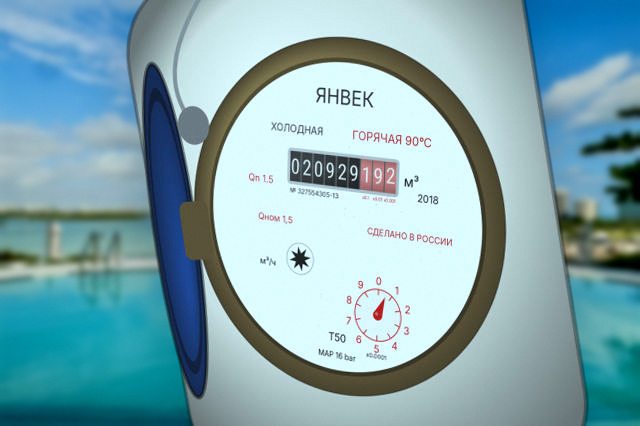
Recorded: 20929.1920 m³
